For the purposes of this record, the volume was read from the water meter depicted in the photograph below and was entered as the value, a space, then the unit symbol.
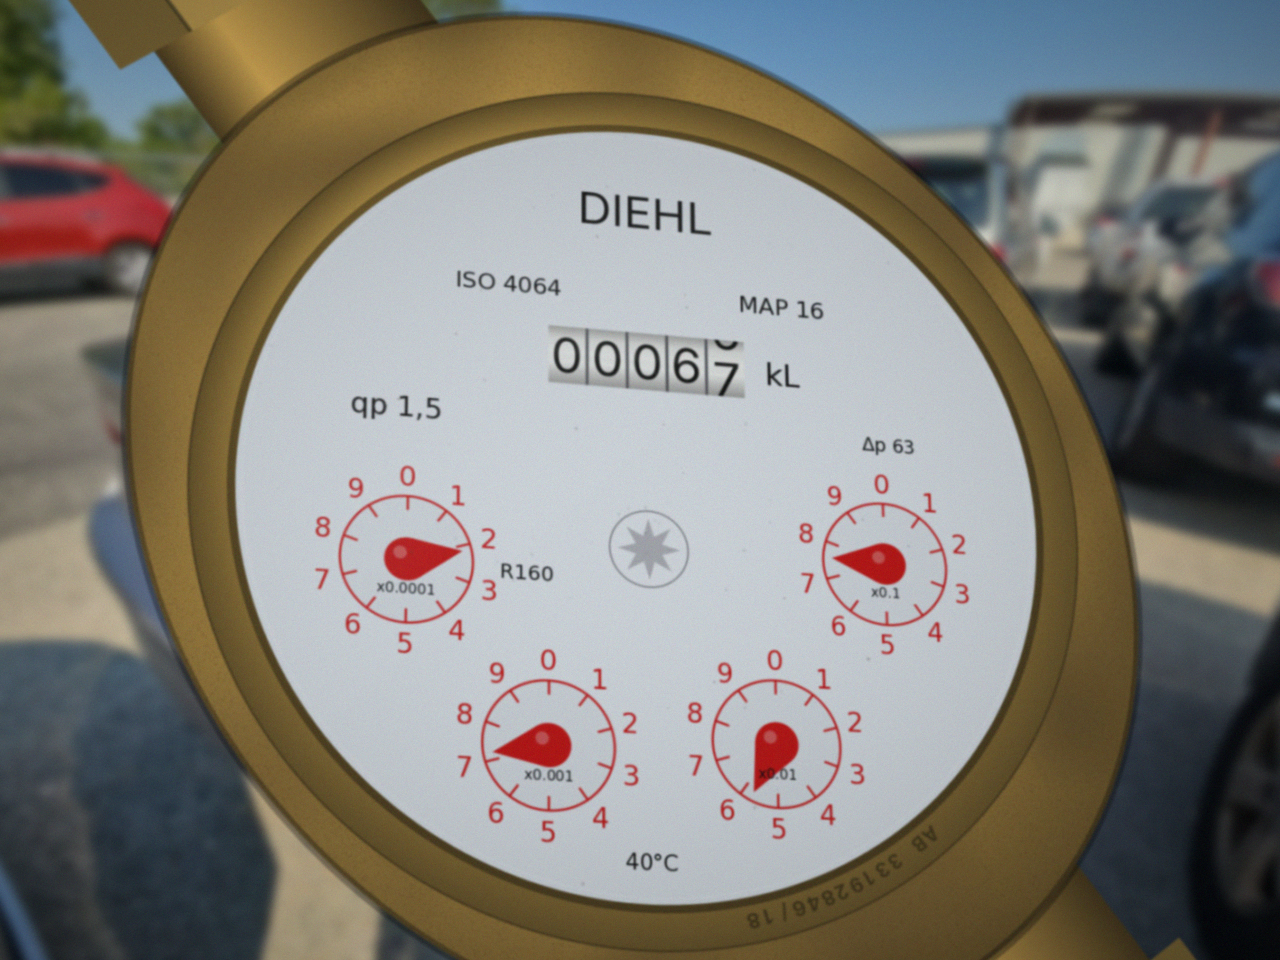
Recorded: 66.7572 kL
